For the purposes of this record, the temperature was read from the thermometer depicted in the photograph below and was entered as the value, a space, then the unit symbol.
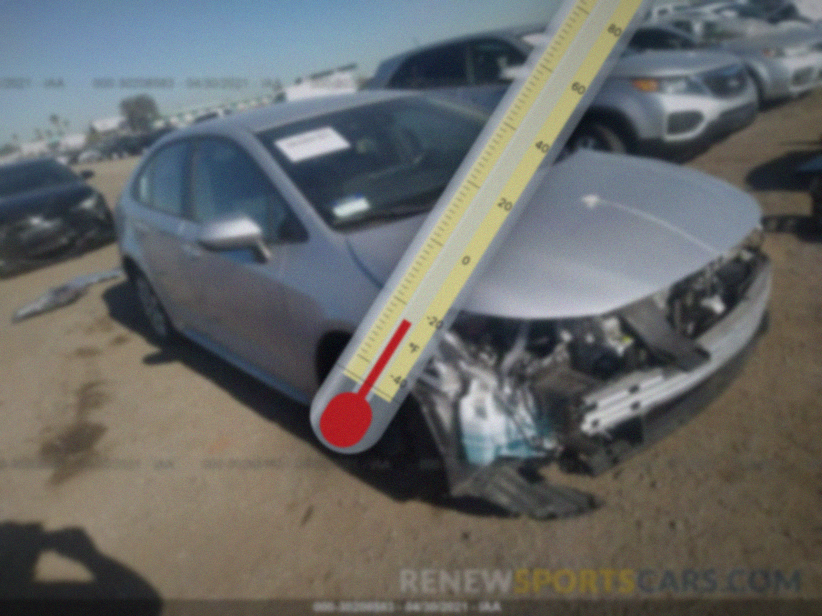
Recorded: -24 °F
